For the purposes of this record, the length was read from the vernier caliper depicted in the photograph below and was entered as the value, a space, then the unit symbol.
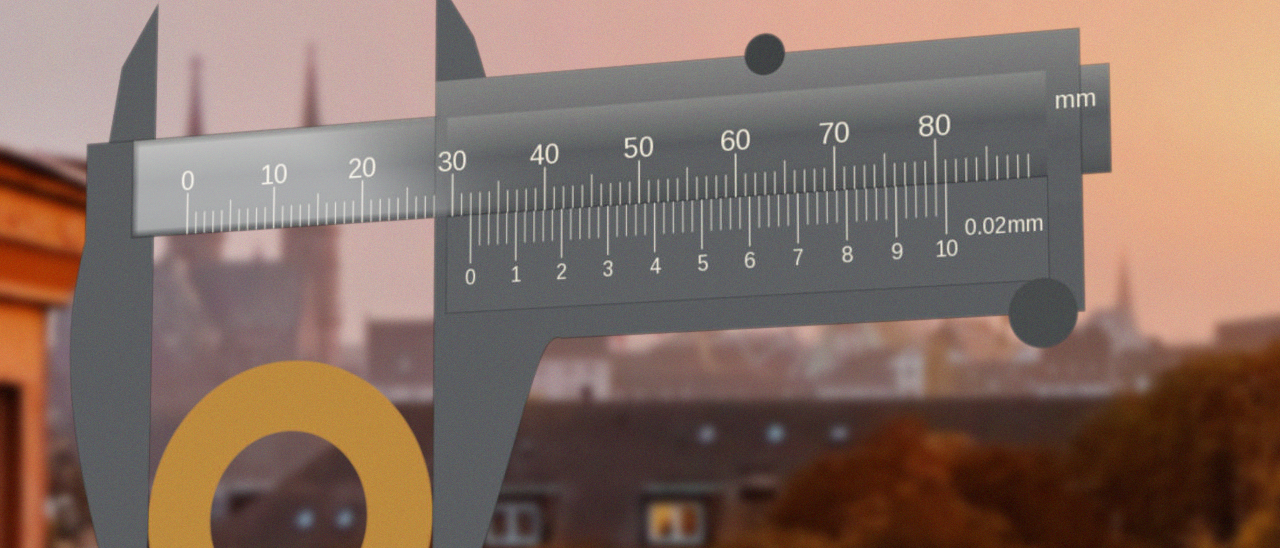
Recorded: 32.0 mm
